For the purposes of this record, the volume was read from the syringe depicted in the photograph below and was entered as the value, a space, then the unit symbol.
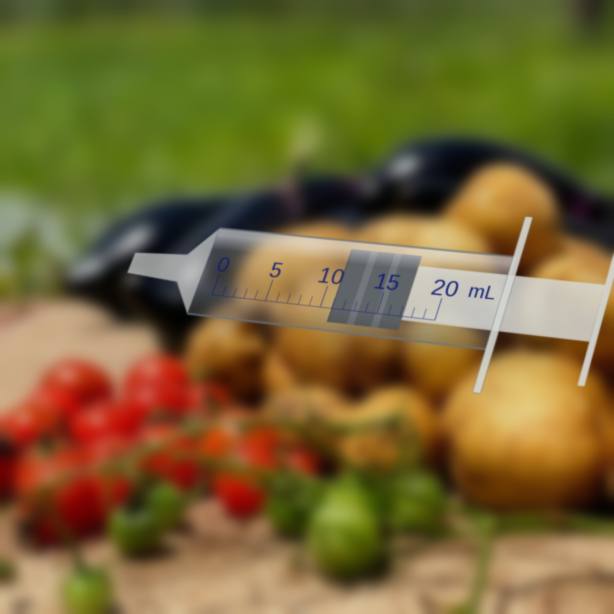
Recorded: 11 mL
